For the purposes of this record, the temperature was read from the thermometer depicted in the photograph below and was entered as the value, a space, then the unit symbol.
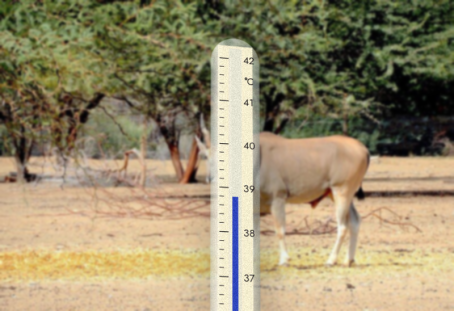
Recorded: 38.8 °C
